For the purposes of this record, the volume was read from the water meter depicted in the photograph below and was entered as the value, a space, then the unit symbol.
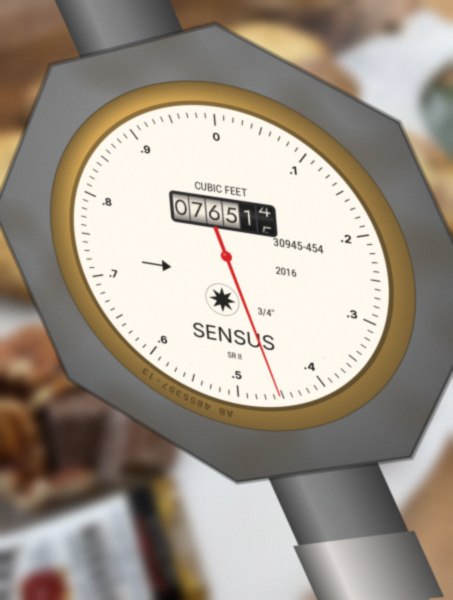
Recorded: 76514.45 ft³
